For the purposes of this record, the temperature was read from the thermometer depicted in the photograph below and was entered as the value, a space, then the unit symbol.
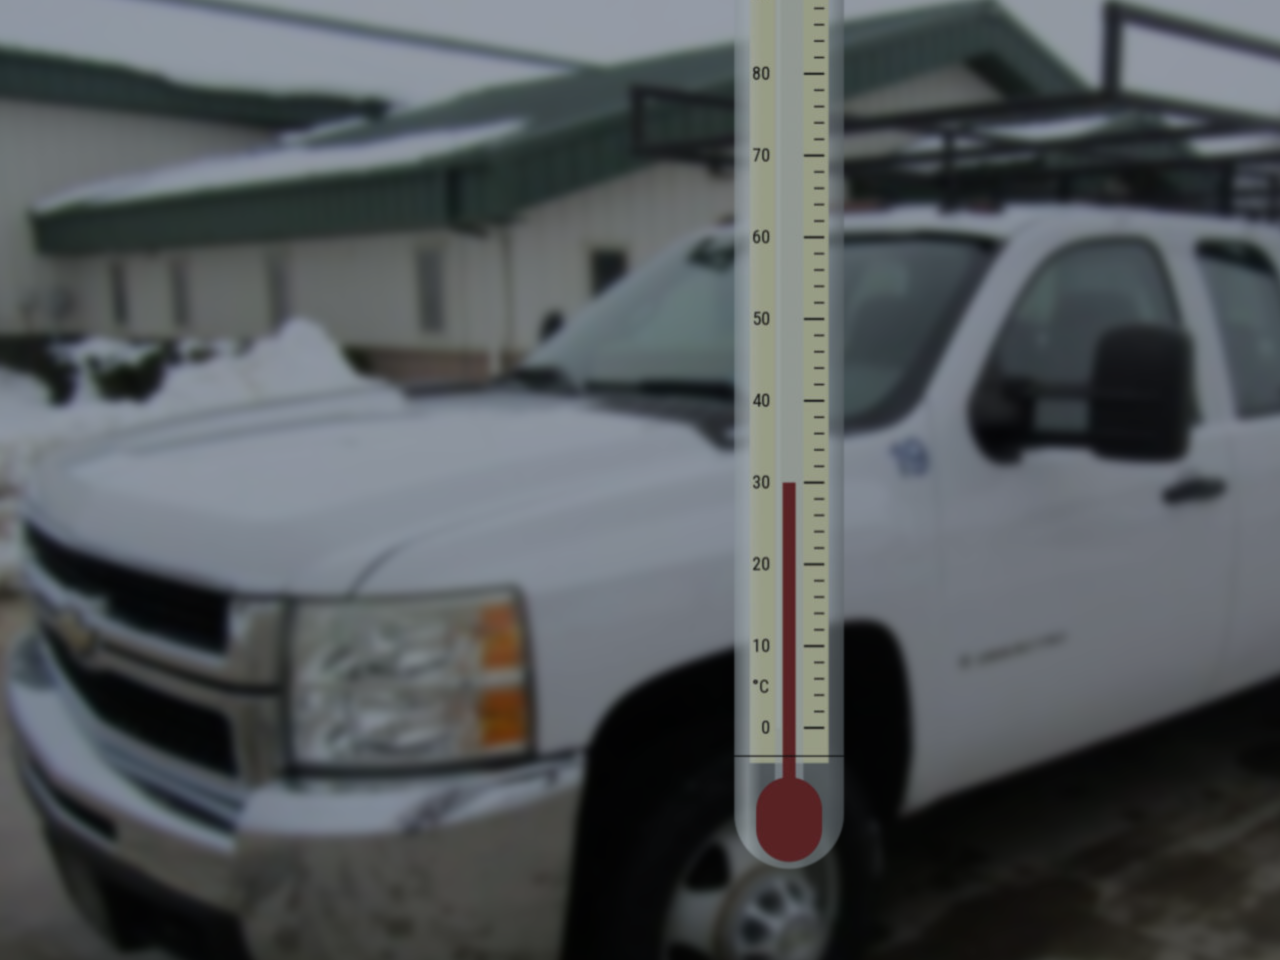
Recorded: 30 °C
